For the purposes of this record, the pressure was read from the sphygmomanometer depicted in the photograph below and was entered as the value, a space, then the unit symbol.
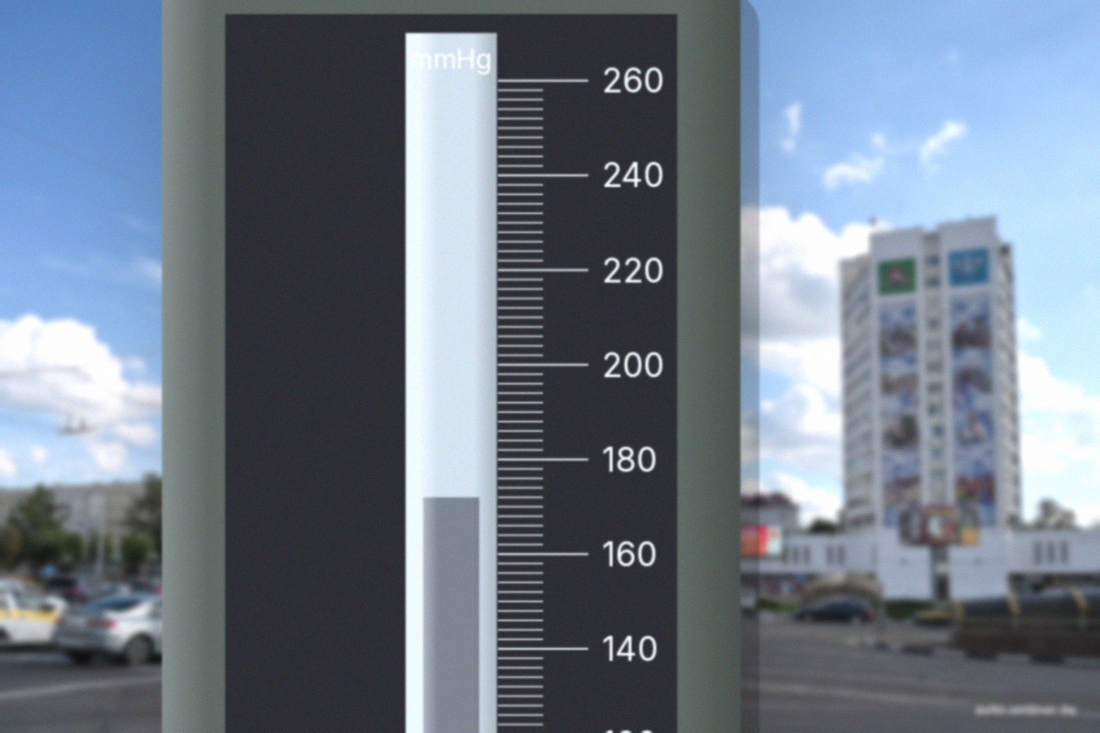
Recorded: 172 mmHg
